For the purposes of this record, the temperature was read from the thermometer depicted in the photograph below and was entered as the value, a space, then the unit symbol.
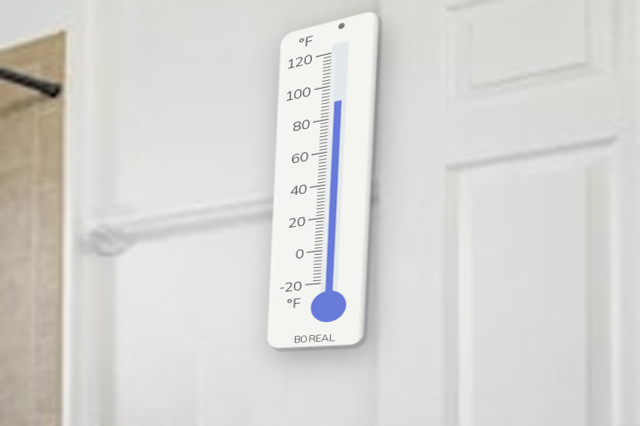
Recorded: 90 °F
